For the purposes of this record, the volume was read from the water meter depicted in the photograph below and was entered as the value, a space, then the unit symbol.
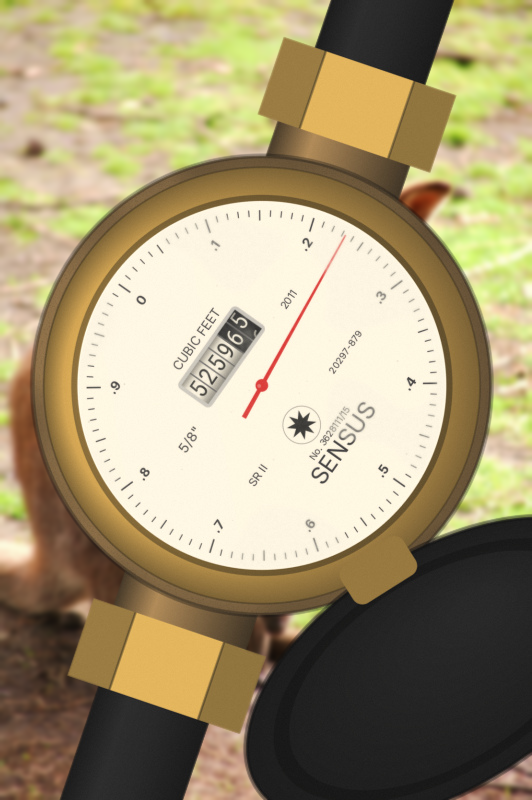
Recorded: 525965.23 ft³
